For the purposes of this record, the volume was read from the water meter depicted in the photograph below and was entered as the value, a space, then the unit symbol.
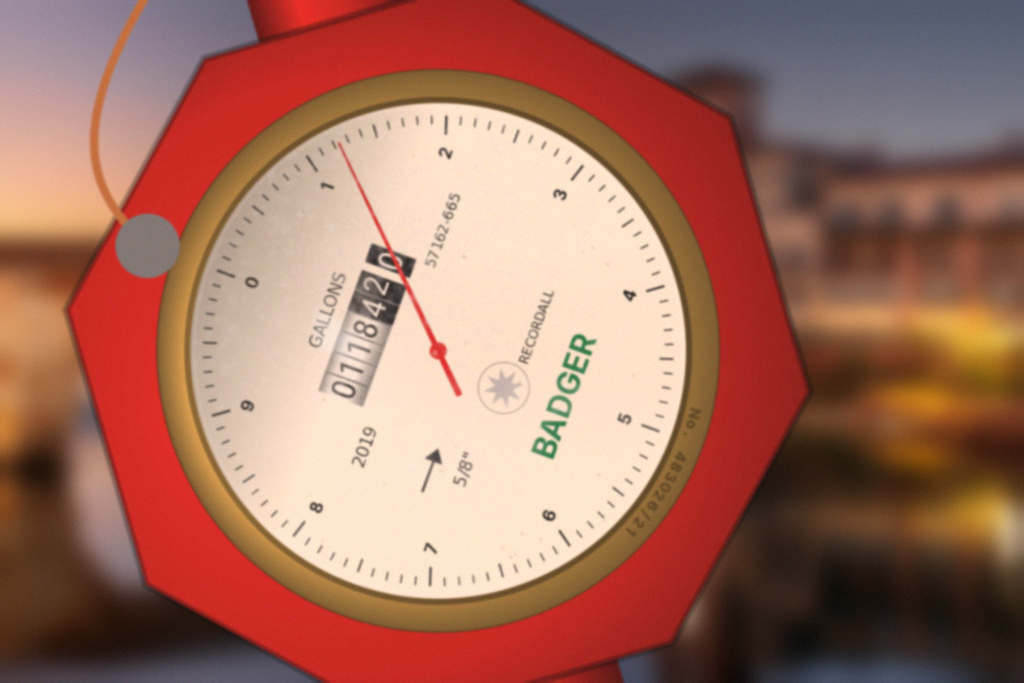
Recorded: 118421.2 gal
